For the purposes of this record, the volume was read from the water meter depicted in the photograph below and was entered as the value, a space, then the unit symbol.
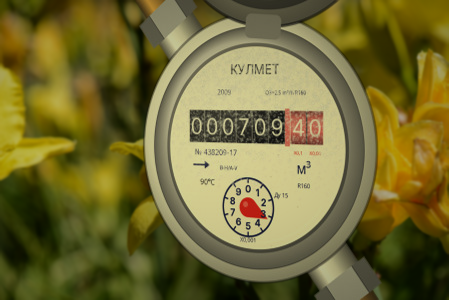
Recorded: 709.403 m³
